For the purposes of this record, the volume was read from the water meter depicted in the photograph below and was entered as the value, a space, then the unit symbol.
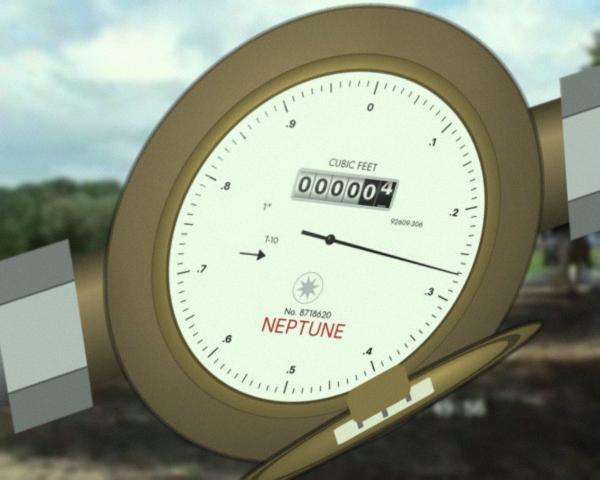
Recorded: 4.27 ft³
